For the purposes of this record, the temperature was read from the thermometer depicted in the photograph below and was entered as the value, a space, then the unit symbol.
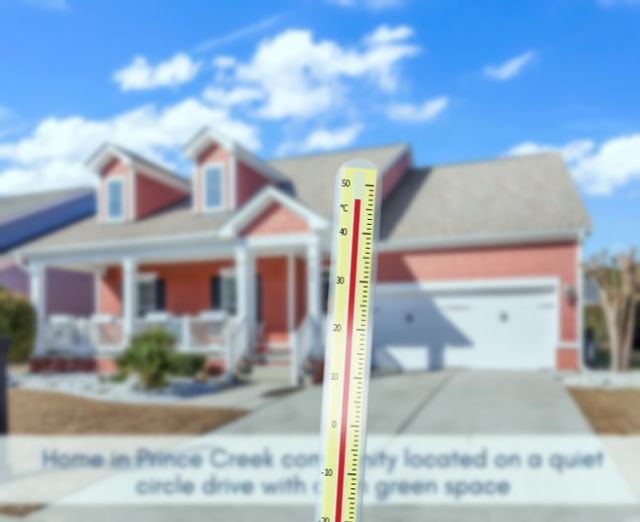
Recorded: 47 °C
